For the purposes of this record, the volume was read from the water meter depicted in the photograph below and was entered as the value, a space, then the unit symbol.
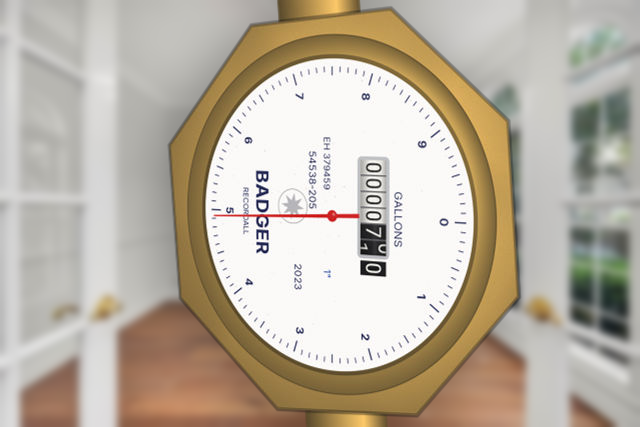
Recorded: 704.9 gal
